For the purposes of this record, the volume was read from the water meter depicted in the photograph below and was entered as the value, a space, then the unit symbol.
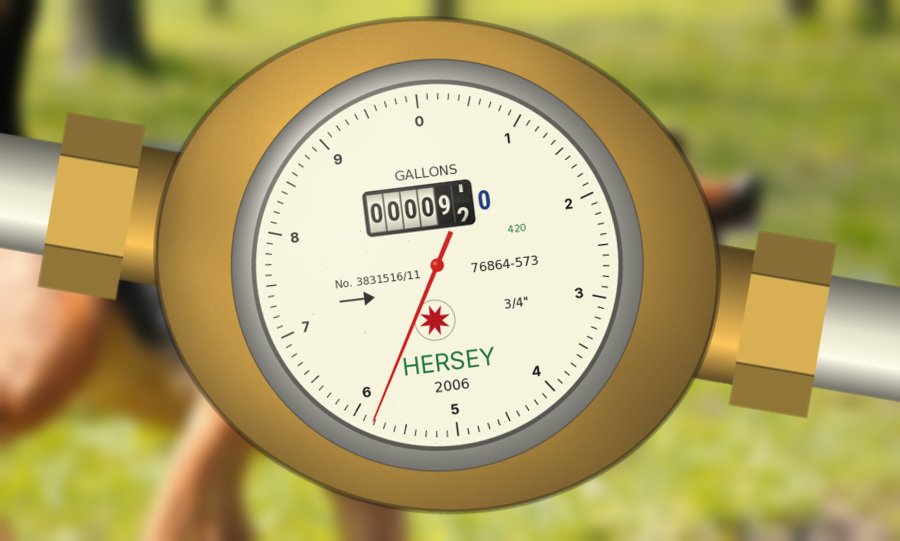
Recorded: 915.8 gal
